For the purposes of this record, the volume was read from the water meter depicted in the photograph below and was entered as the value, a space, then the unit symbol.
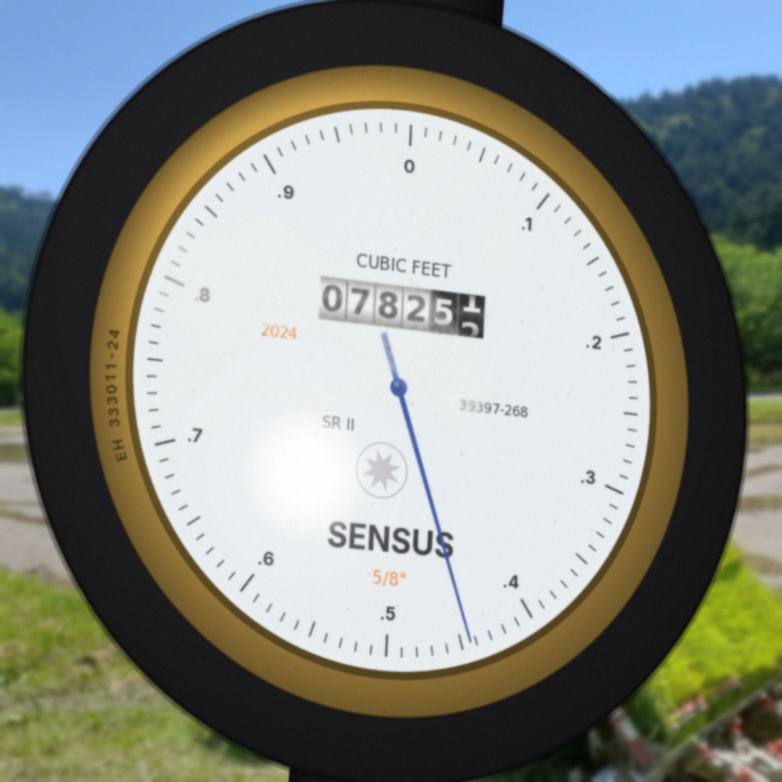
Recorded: 78251.44 ft³
